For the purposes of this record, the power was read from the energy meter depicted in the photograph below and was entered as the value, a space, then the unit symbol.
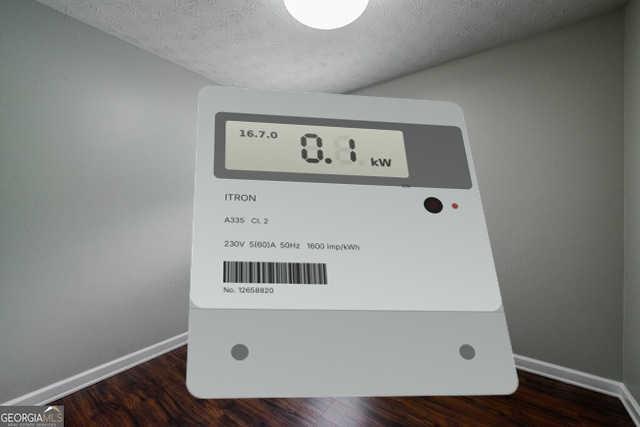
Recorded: 0.1 kW
